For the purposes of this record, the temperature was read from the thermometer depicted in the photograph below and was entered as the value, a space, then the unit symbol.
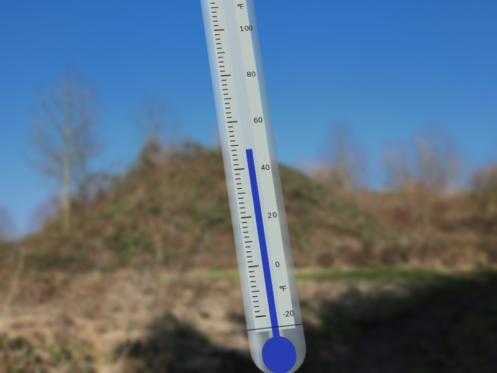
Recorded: 48 °F
